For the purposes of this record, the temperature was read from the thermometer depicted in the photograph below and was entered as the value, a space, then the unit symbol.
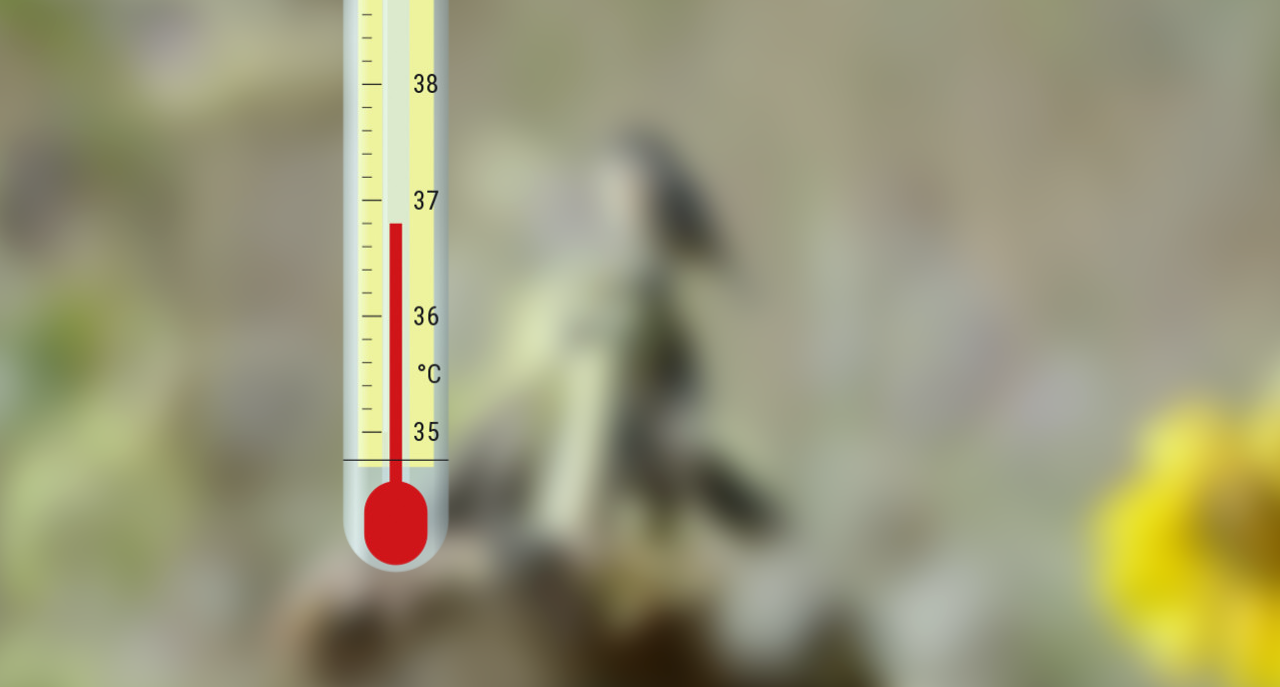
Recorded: 36.8 °C
